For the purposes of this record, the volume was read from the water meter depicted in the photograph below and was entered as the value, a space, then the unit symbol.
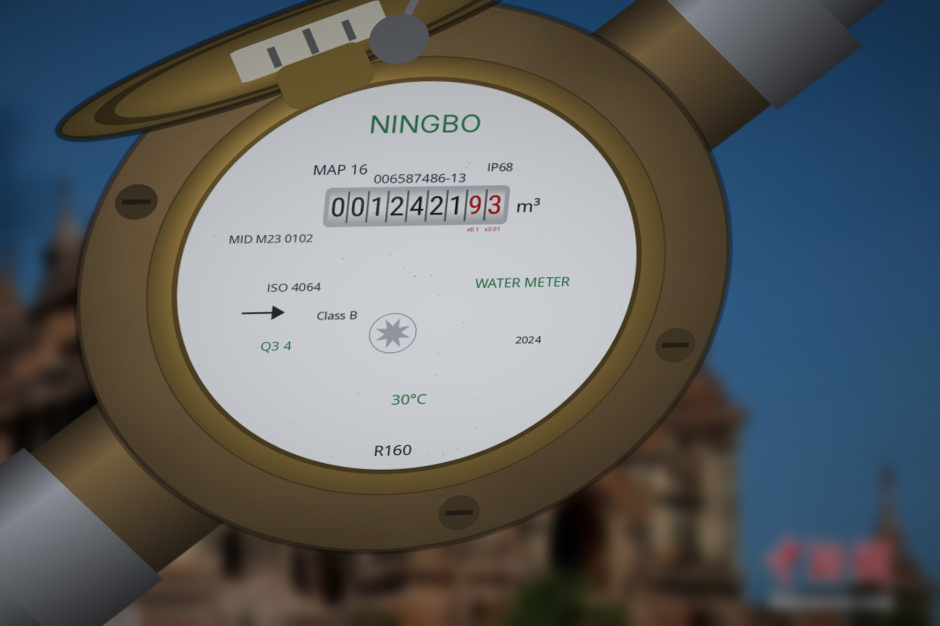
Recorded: 12421.93 m³
